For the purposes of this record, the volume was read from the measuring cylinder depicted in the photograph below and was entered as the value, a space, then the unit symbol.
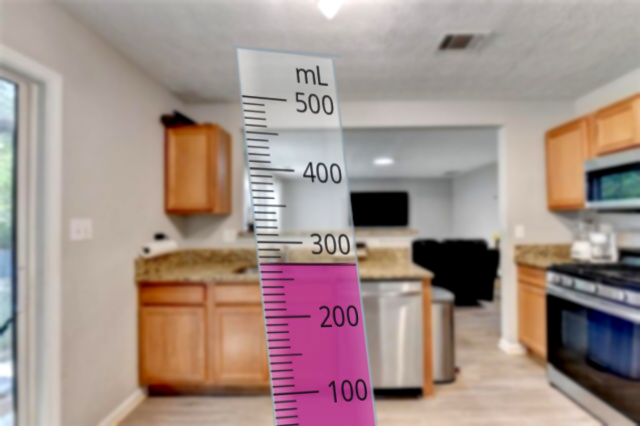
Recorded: 270 mL
